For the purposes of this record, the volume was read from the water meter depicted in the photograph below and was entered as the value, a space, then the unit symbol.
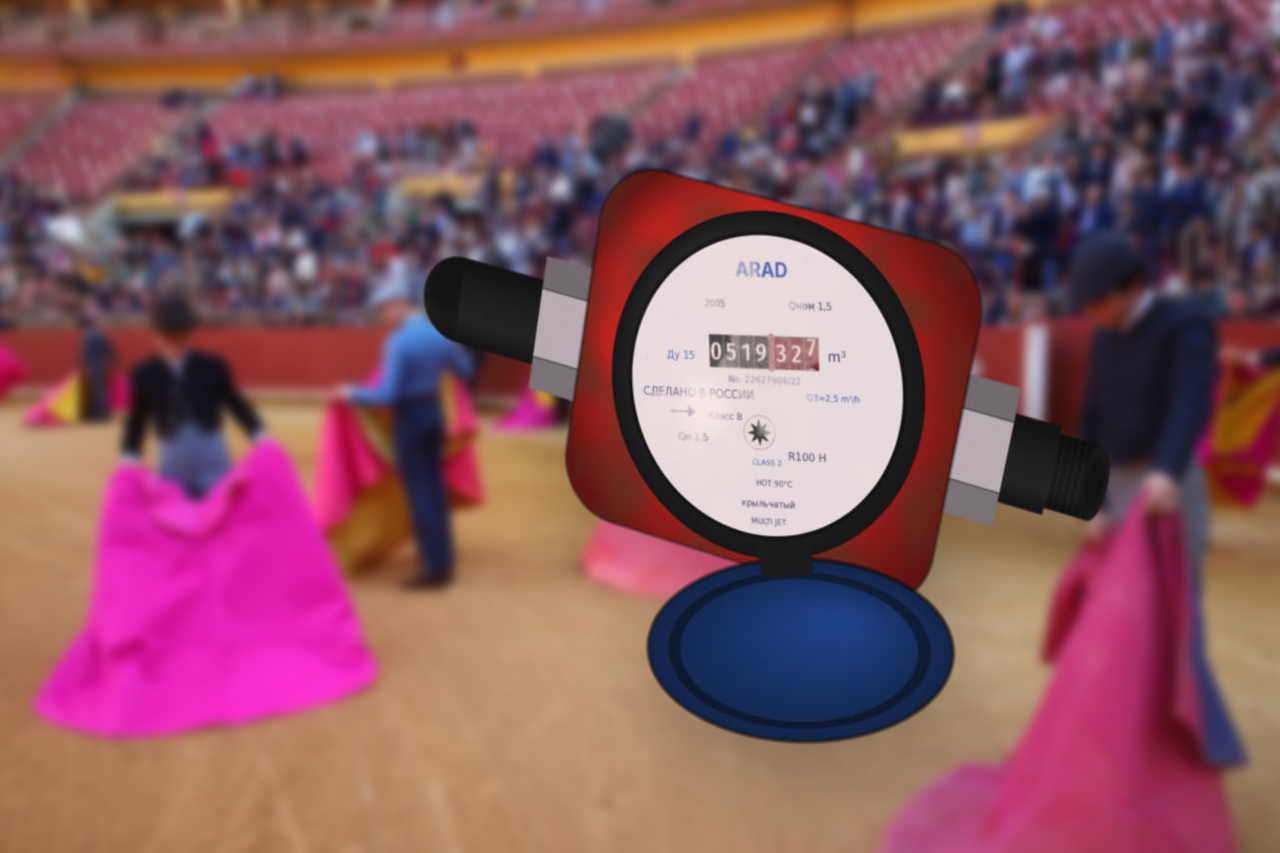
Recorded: 519.327 m³
